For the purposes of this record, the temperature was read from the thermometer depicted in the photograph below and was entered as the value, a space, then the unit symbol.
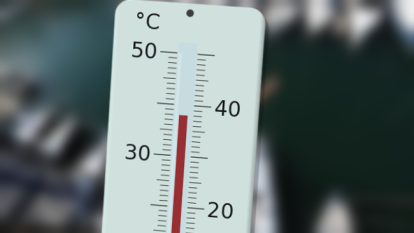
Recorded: 38 °C
